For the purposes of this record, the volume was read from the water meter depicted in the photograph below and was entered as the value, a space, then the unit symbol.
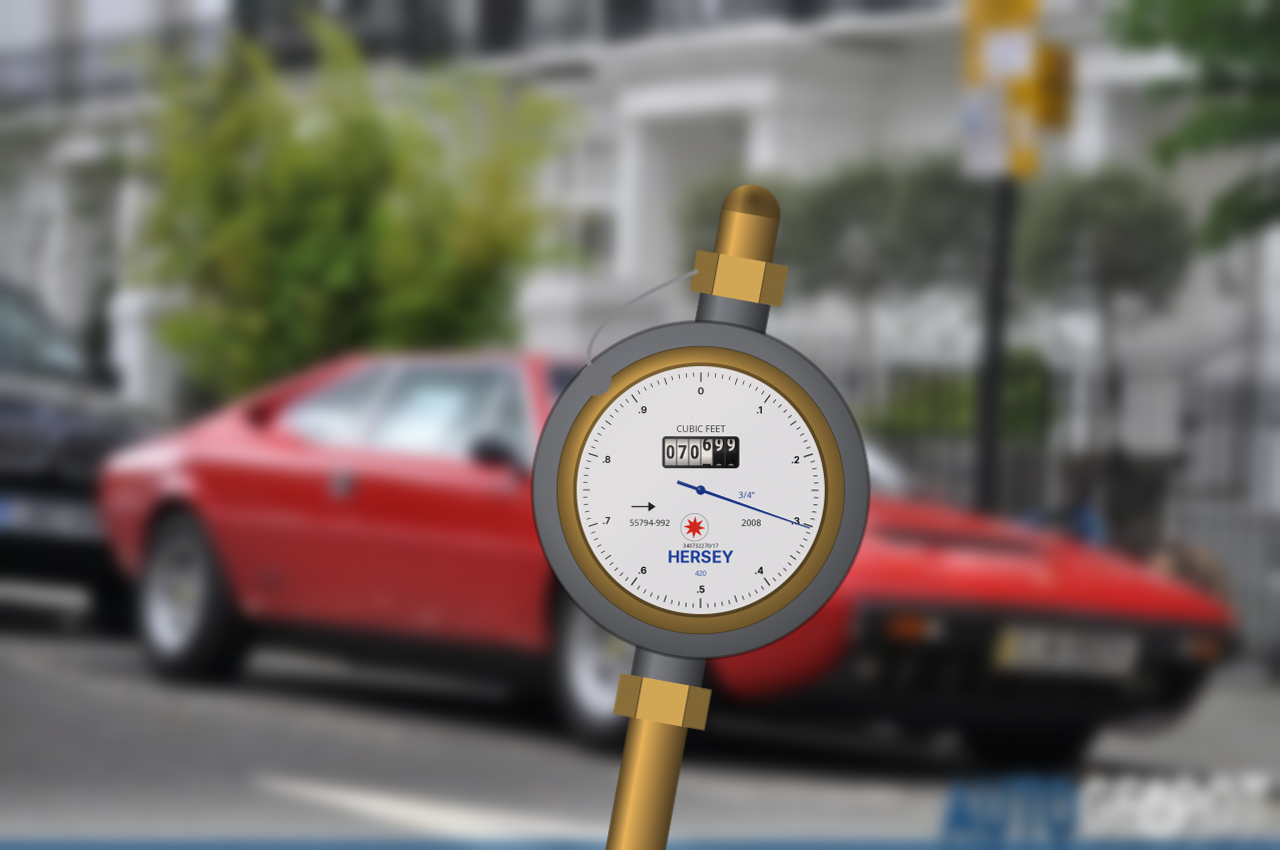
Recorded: 70699.30 ft³
